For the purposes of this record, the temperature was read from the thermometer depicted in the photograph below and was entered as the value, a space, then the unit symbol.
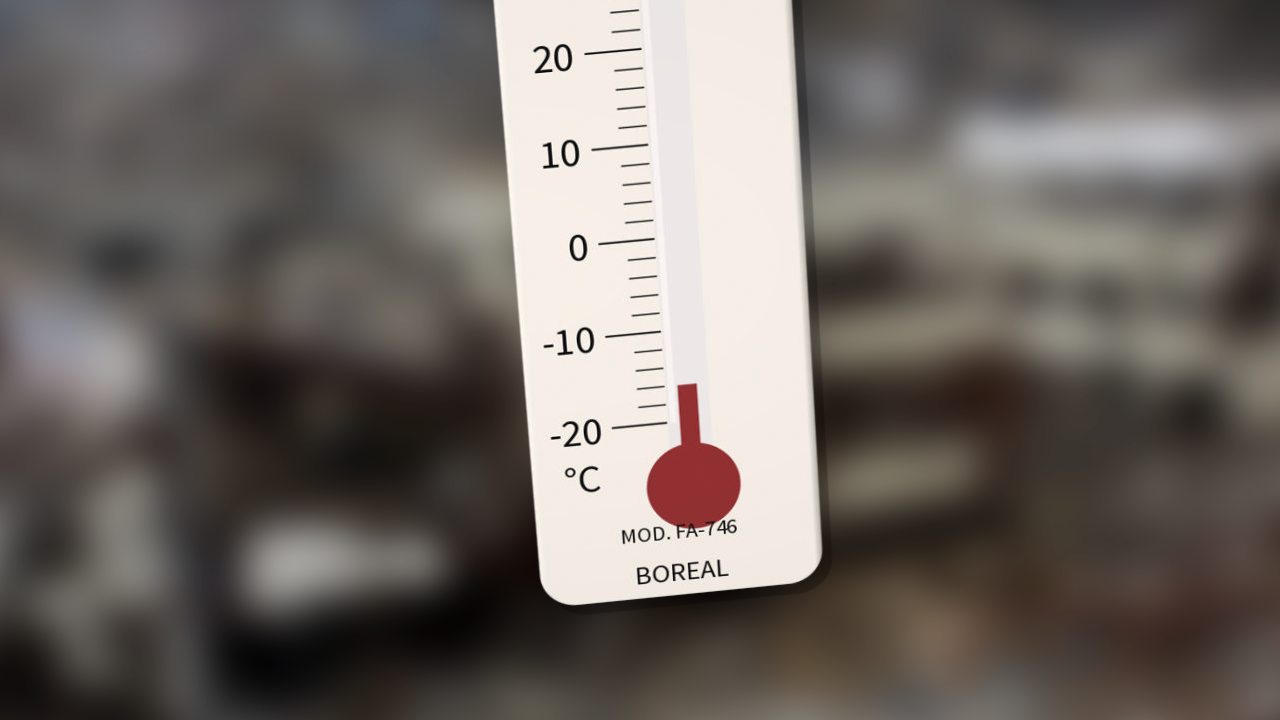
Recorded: -16 °C
